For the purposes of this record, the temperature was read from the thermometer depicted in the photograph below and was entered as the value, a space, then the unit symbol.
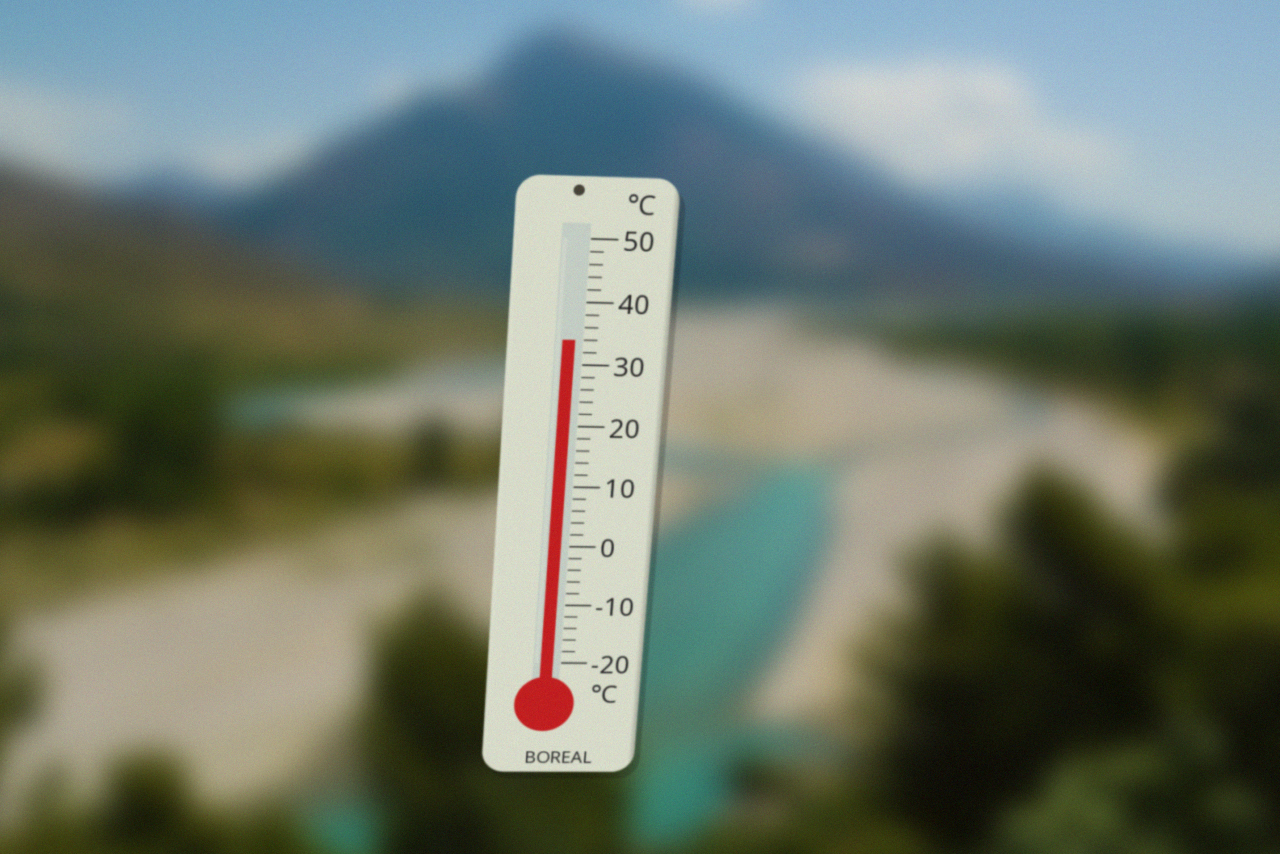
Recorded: 34 °C
